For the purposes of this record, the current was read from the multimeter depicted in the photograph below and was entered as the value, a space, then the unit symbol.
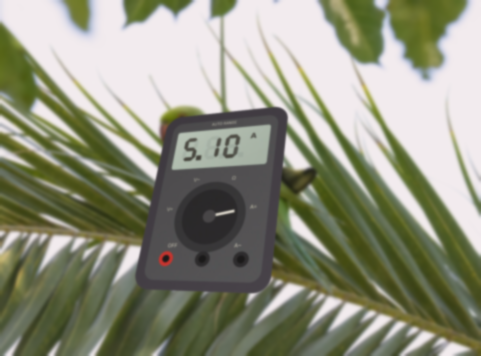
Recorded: 5.10 A
